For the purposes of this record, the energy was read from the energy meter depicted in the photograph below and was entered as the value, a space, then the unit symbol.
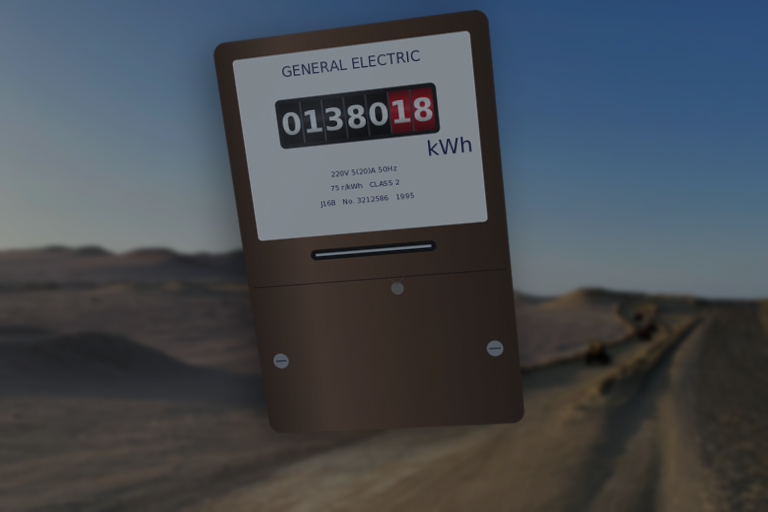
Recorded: 1380.18 kWh
